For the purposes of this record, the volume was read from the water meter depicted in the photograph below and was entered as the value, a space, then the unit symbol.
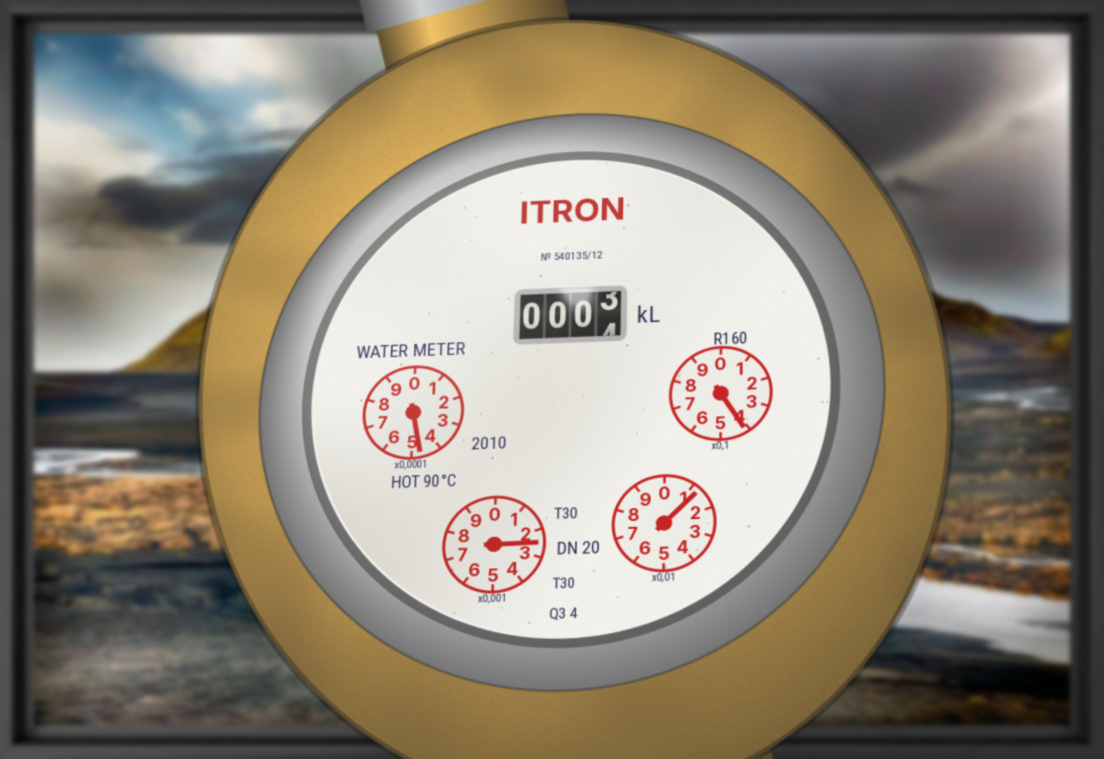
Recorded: 3.4124 kL
